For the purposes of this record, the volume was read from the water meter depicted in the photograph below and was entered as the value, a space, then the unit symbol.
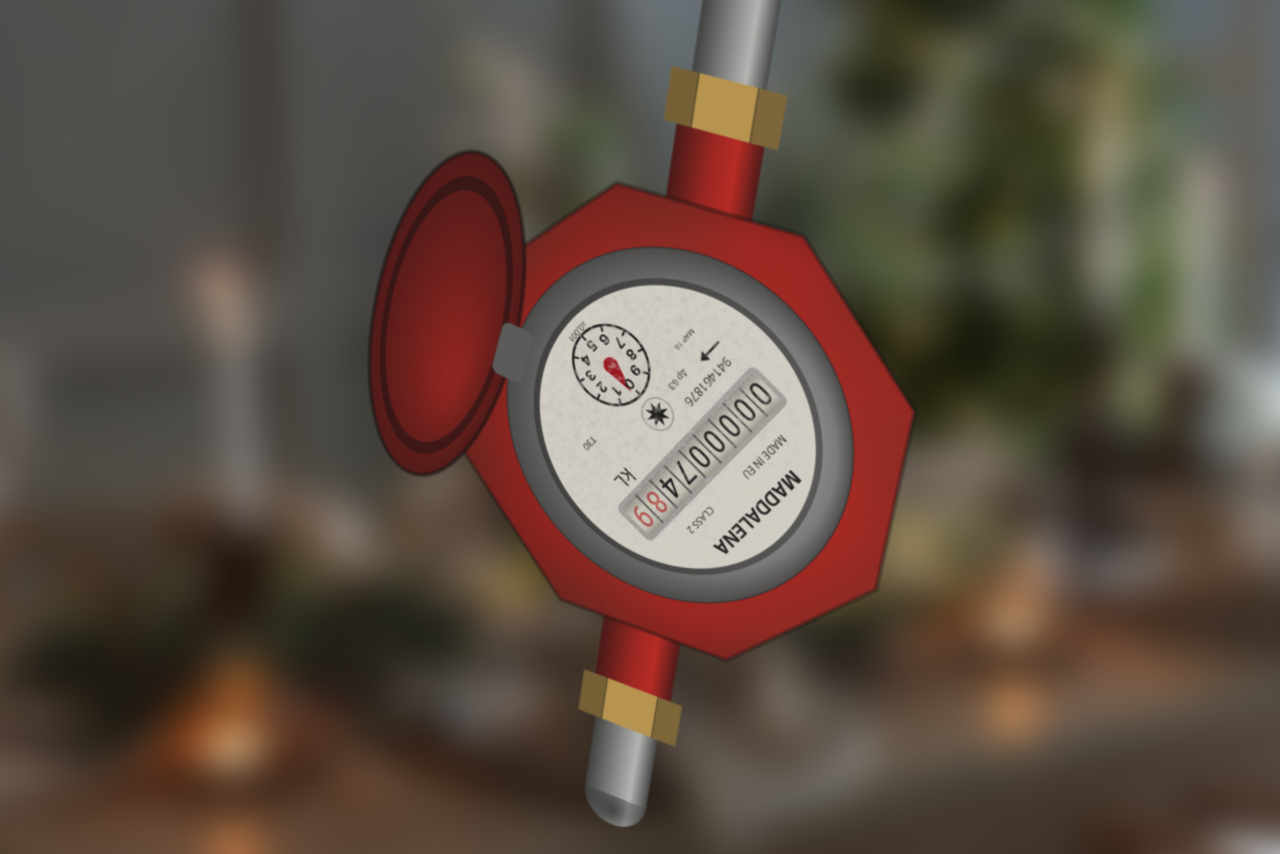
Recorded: 74.890 kL
